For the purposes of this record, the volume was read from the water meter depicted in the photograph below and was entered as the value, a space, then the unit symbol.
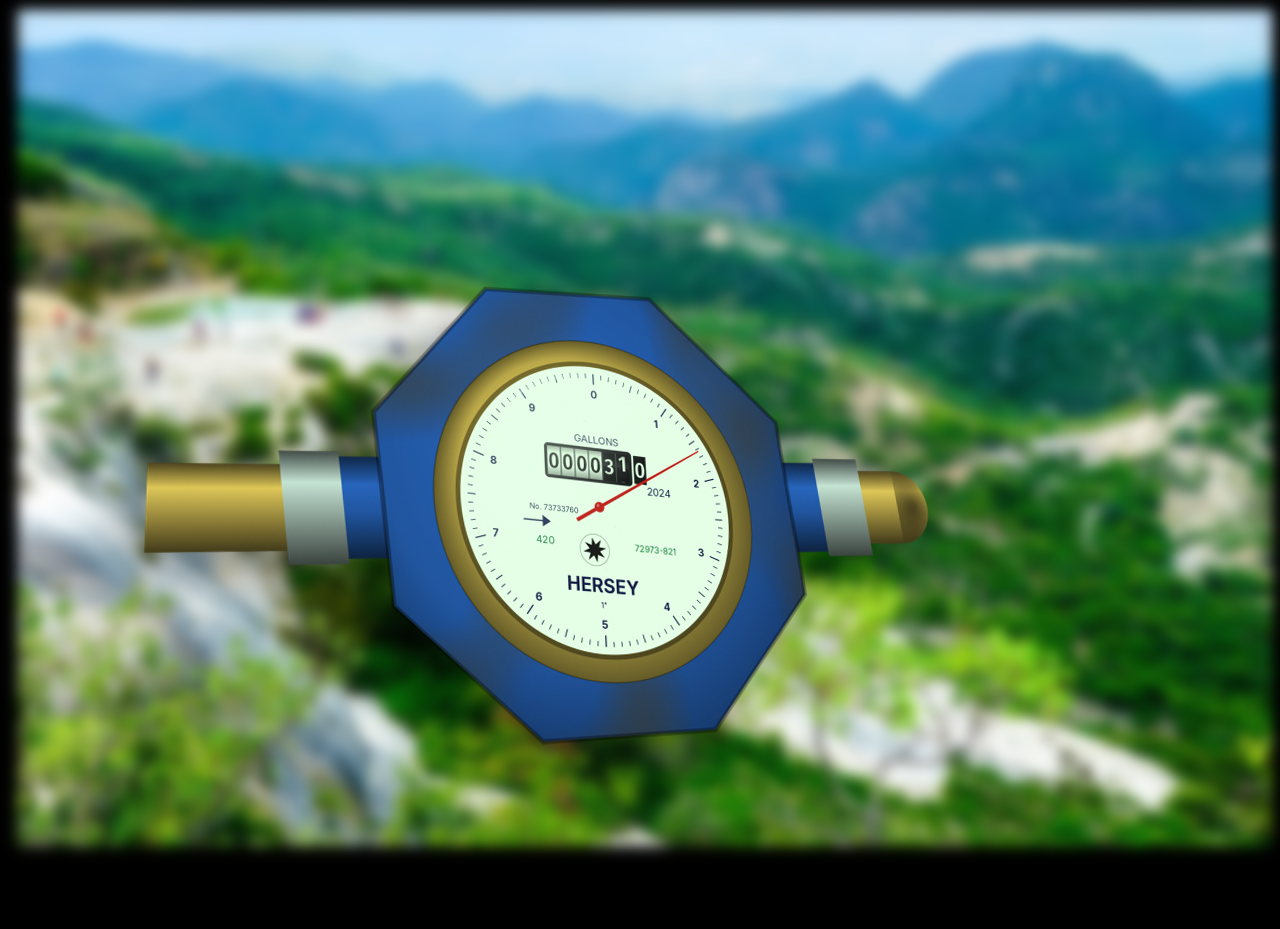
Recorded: 311.6 gal
